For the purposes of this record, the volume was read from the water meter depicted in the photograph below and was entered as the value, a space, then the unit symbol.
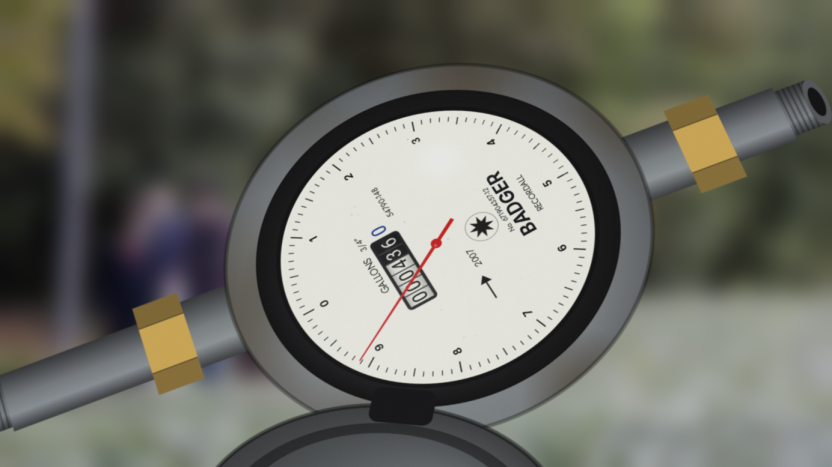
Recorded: 4359.1 gal
